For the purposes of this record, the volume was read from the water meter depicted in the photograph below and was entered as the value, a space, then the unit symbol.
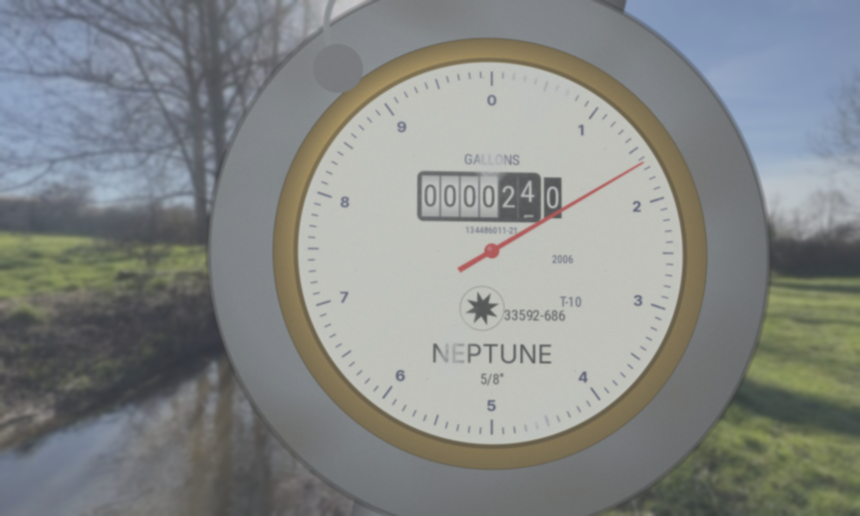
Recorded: 241.6 gal
